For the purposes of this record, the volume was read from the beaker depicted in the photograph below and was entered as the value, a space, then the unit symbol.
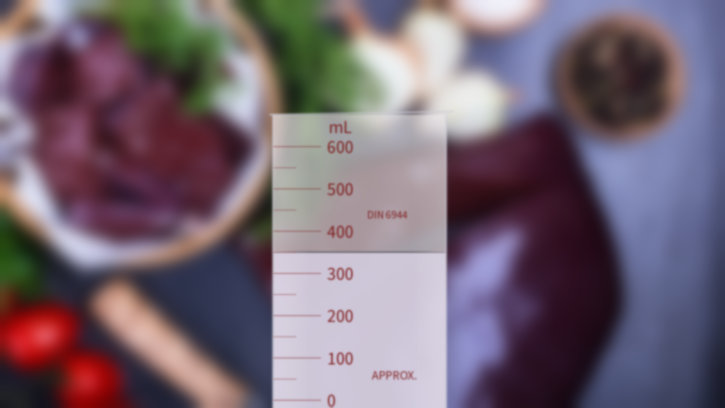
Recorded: 350 mL
